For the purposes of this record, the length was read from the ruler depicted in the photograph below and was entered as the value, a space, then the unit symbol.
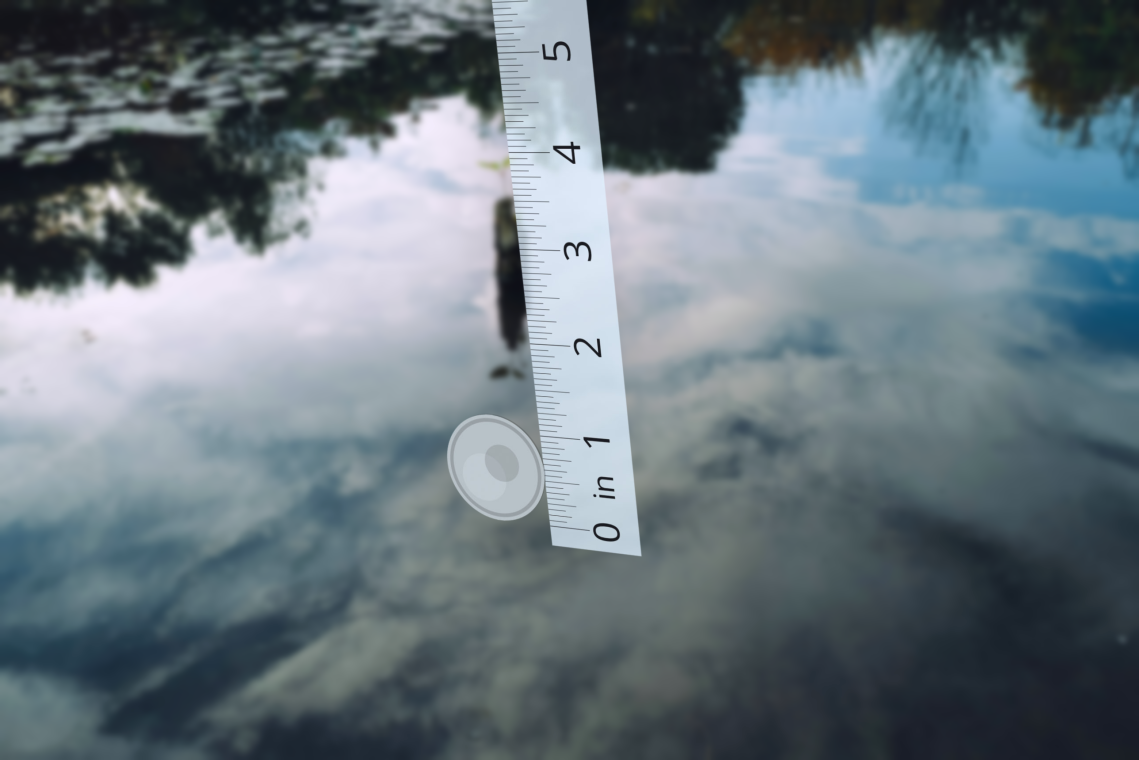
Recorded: 1.1875 in
